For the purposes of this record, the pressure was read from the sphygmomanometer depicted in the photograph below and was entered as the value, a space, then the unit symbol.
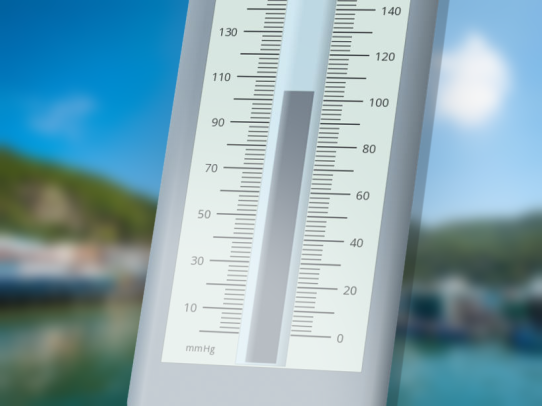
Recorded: 104 mmHg
